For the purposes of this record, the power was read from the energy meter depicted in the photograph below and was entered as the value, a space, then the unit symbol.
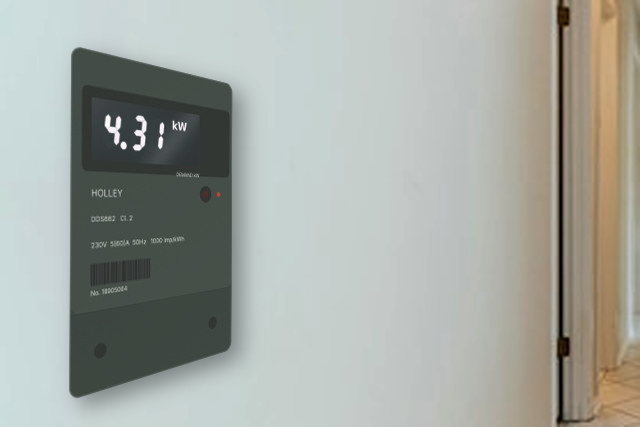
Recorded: 4.31 kW
